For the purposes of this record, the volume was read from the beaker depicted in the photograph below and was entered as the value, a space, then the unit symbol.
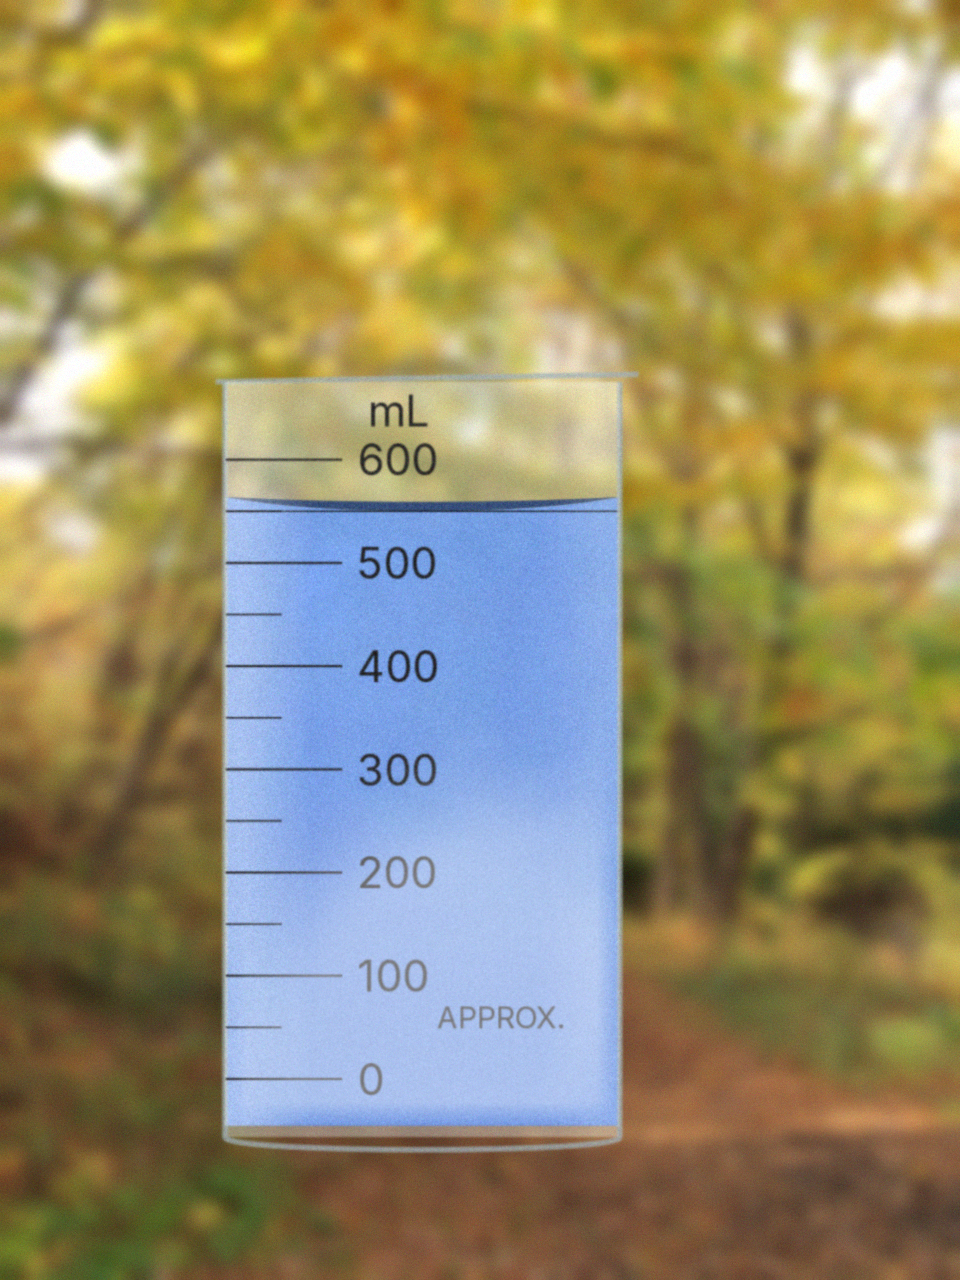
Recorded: 550 mL
